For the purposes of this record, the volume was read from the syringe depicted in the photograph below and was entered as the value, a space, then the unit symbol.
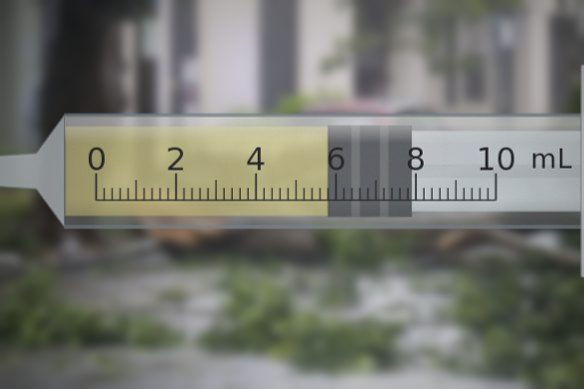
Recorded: 5.8 mL
